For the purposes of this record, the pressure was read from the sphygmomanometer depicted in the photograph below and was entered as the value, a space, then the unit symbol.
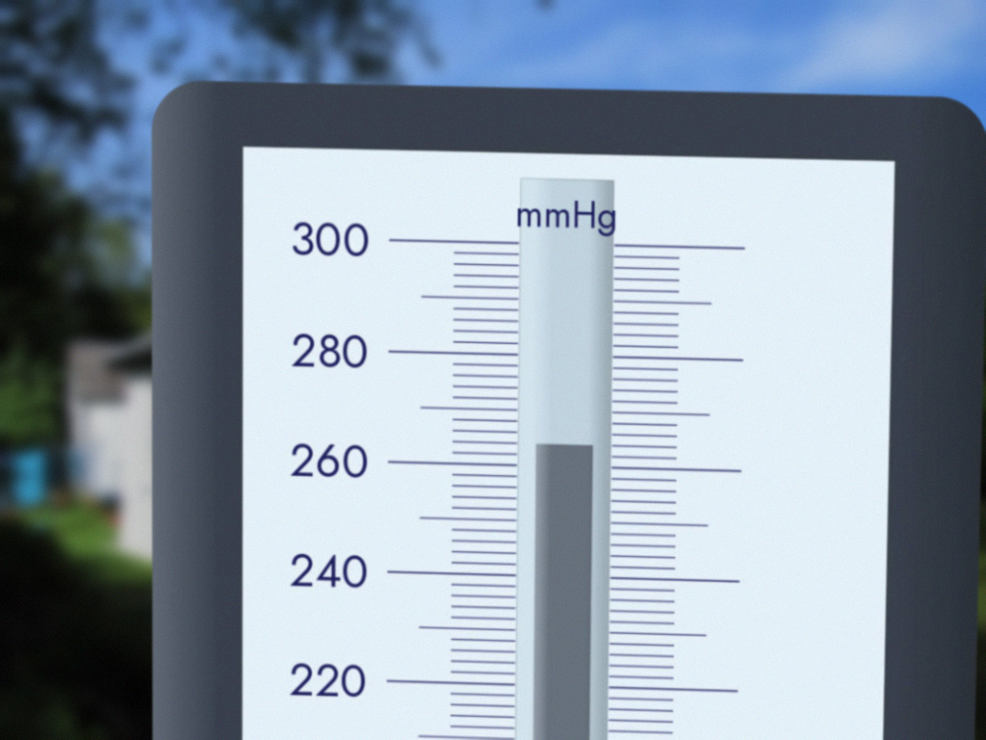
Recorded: 264 mmHg
